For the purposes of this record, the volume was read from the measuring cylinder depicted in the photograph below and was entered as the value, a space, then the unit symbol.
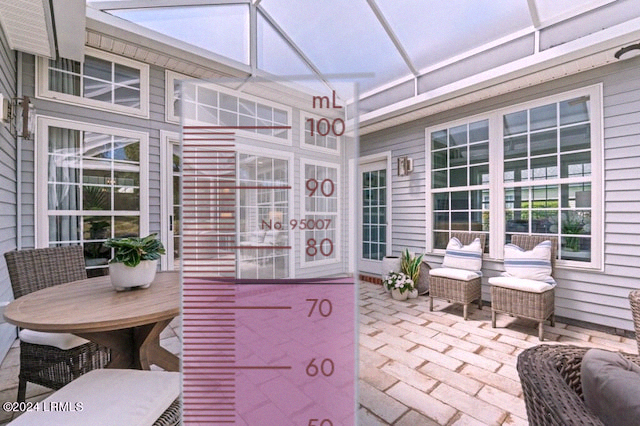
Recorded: 74 mL
